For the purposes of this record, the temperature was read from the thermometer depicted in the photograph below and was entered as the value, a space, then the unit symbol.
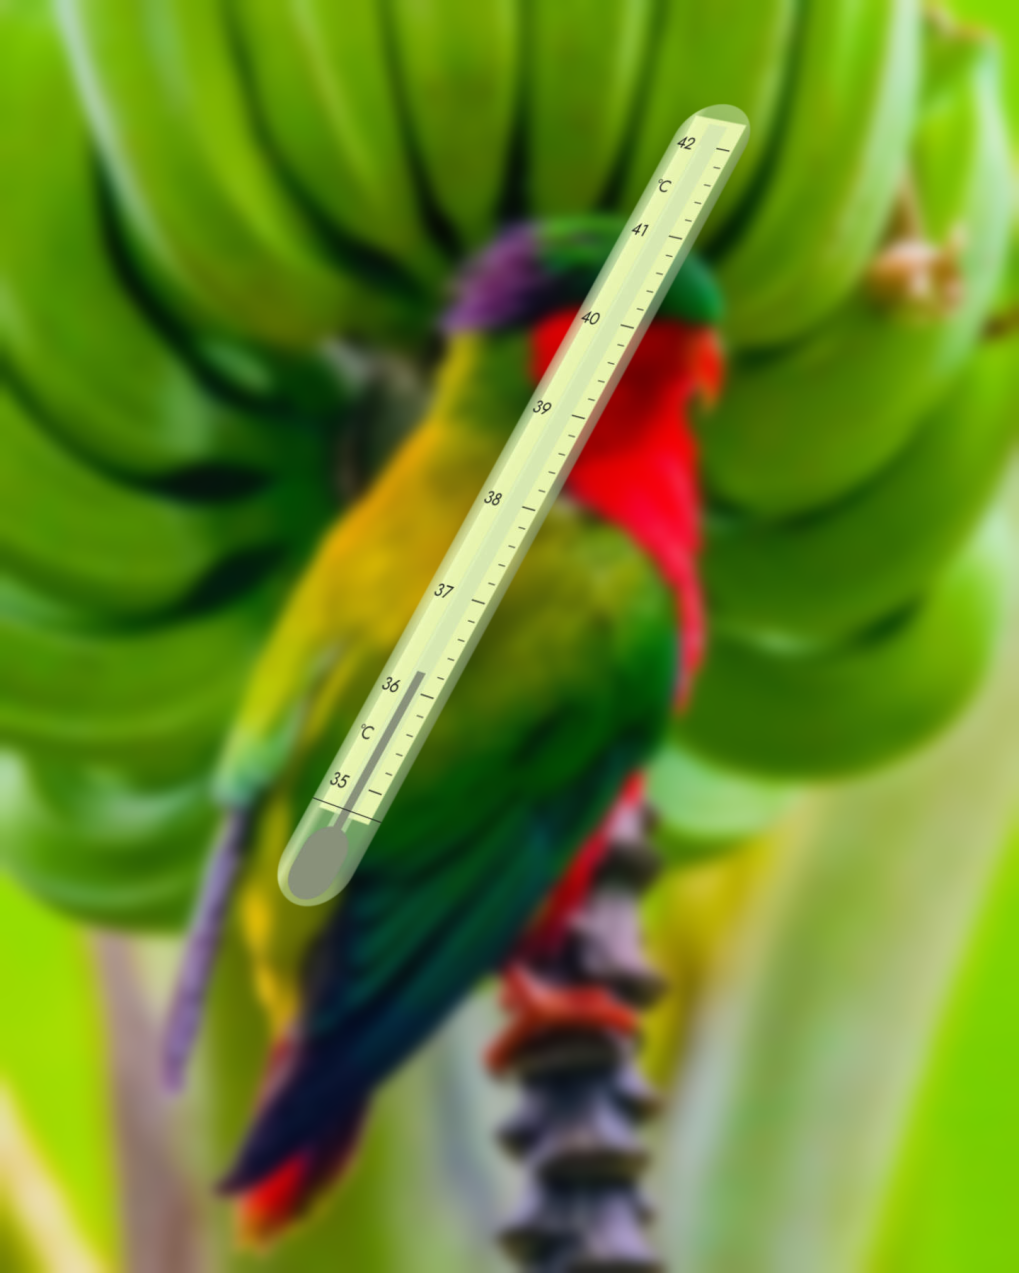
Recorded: 36.2 °C
